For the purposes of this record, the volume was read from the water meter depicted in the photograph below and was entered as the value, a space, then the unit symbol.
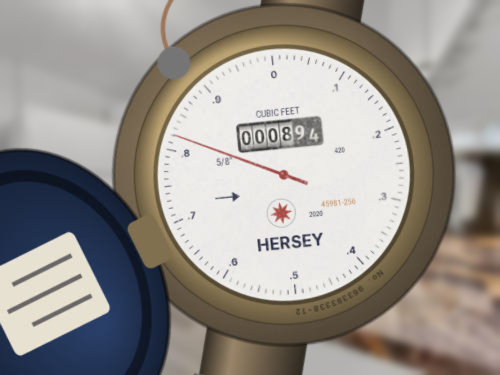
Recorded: 893.82 ft³
